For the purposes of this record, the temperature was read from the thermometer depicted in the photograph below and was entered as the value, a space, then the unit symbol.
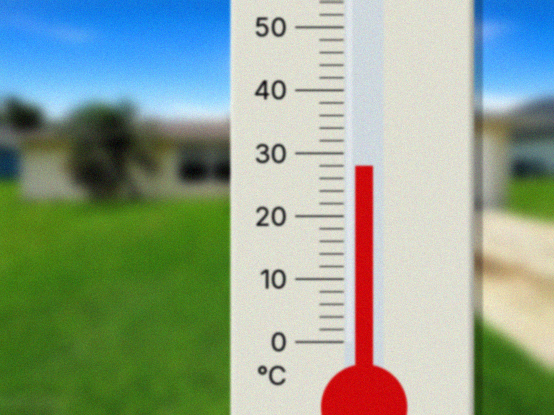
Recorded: 28 °C
